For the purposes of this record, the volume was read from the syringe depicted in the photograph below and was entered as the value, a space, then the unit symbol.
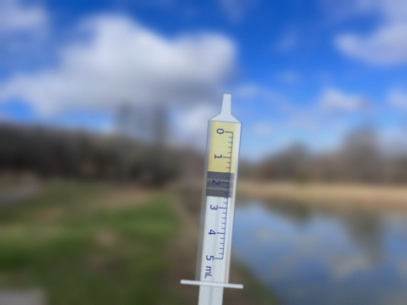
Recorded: 1.6 mL
